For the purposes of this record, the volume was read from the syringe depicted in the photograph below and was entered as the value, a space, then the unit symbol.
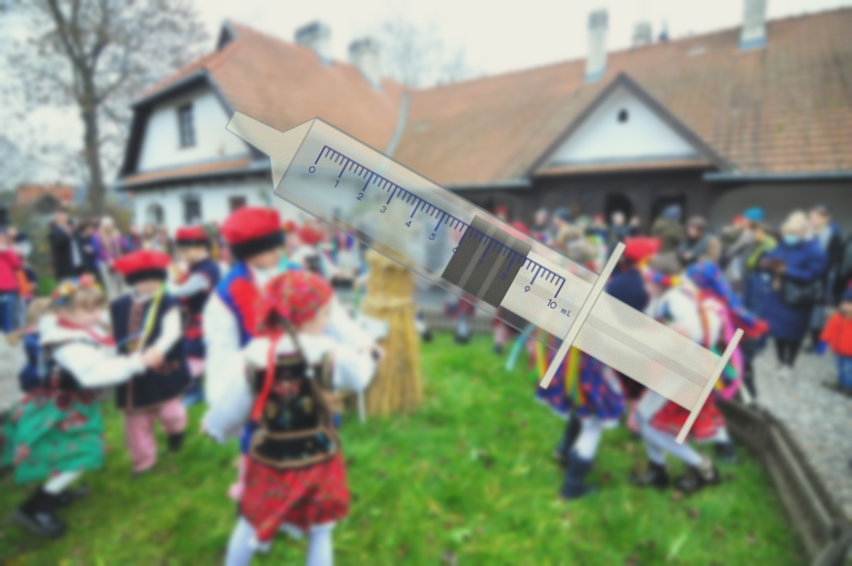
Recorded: 6 mL
